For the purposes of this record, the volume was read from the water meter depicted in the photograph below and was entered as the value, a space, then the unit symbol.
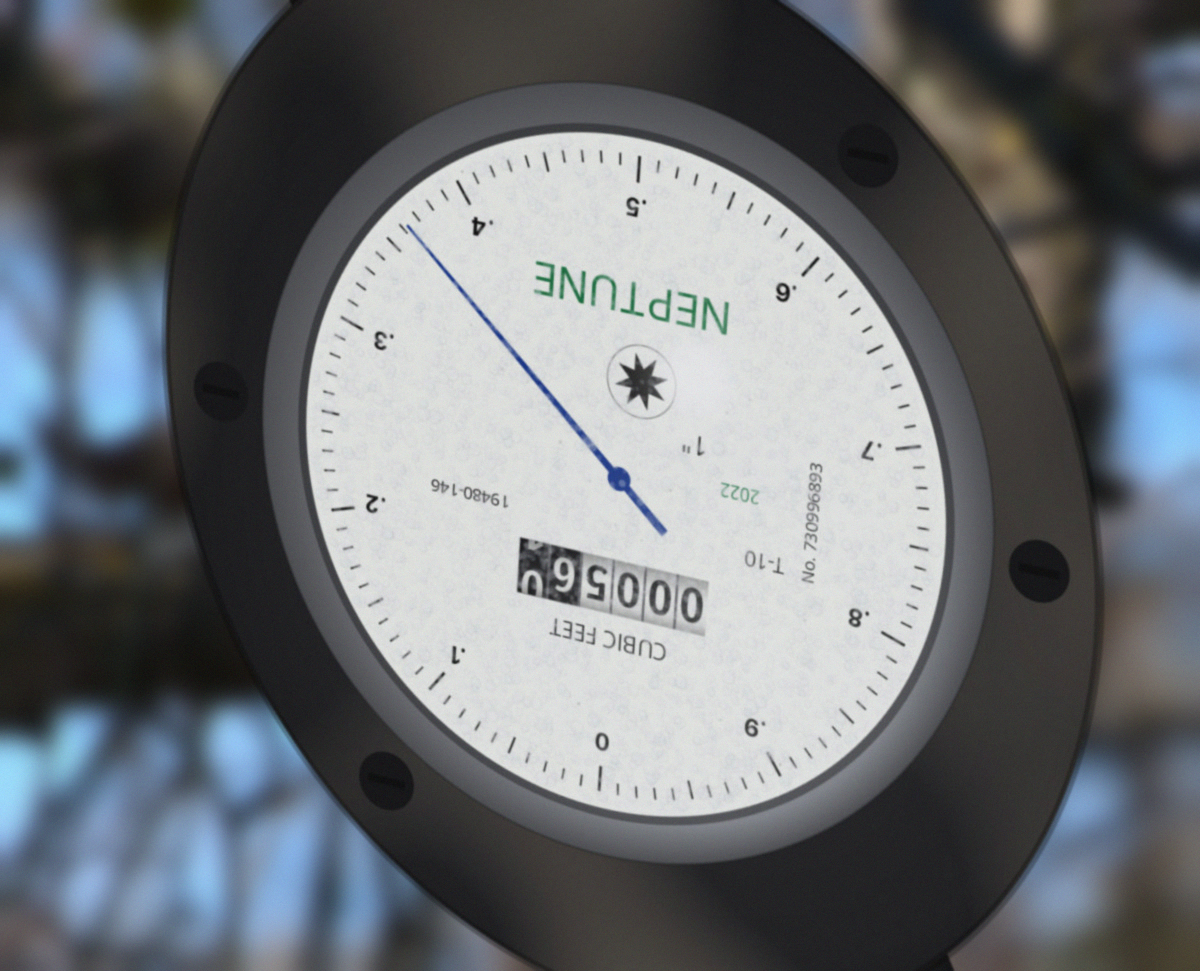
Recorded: 560.36 ft³
